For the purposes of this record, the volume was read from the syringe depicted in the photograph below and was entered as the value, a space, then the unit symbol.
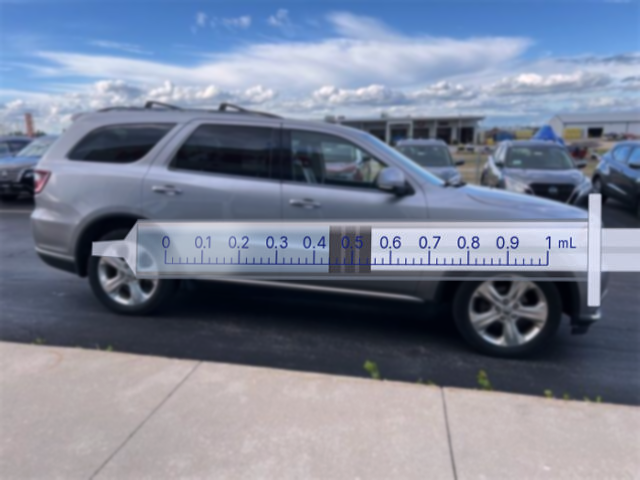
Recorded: 0.44 mL
